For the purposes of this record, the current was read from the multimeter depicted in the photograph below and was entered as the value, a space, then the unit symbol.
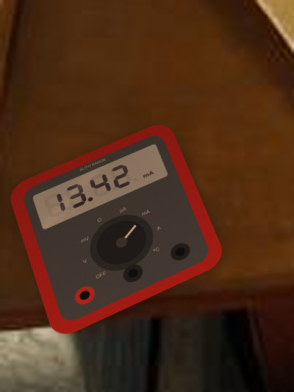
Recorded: 13.42 mA
